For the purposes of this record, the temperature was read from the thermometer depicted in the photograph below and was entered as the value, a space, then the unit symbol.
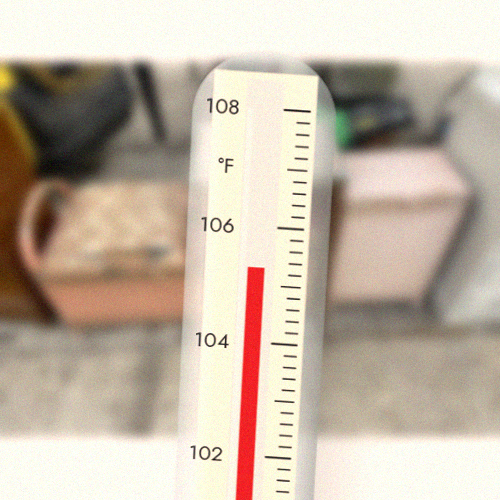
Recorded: 105.3 °F
